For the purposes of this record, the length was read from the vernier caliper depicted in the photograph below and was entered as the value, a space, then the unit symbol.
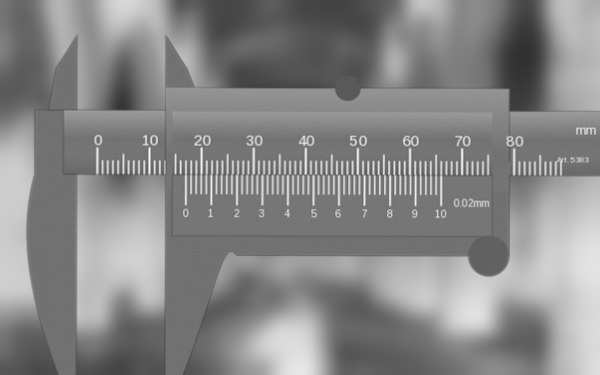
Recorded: 17.0 mm
